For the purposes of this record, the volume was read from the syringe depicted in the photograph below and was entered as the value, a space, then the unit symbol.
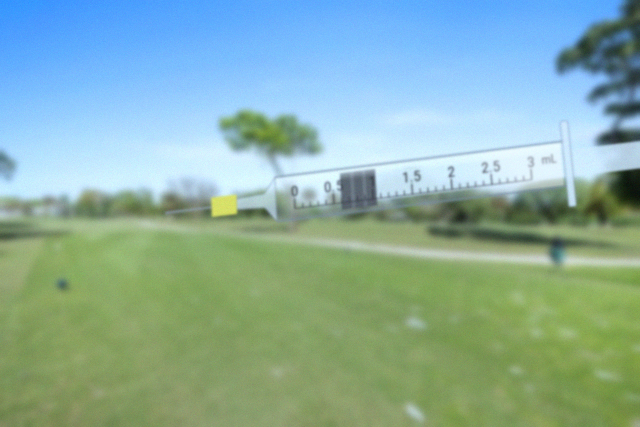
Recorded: 0.6 mL
